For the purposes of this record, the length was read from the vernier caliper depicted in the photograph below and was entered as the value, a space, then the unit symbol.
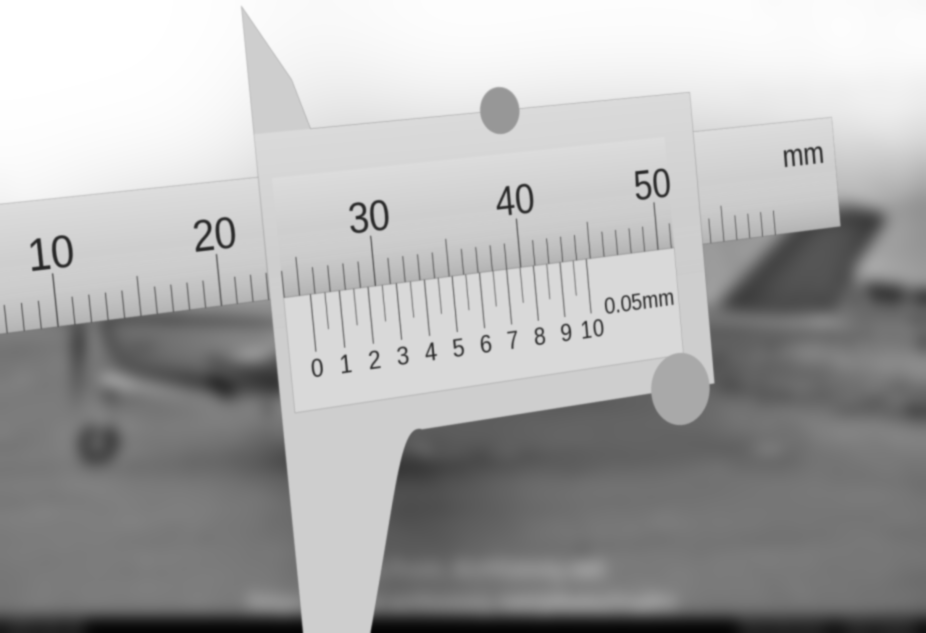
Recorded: 25.7 mm
